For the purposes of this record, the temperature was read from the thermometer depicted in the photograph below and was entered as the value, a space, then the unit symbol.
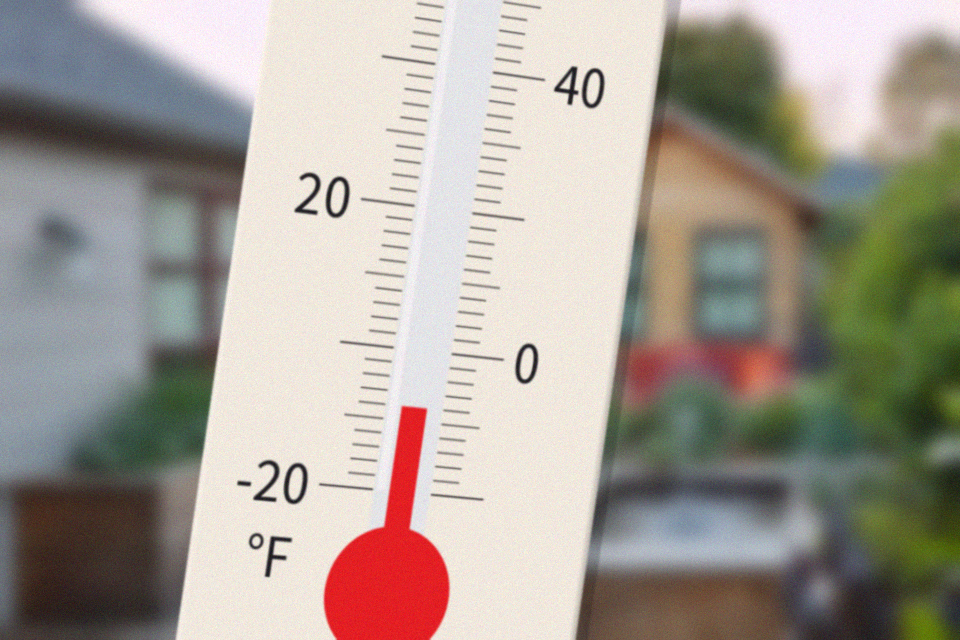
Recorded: -8 °F
